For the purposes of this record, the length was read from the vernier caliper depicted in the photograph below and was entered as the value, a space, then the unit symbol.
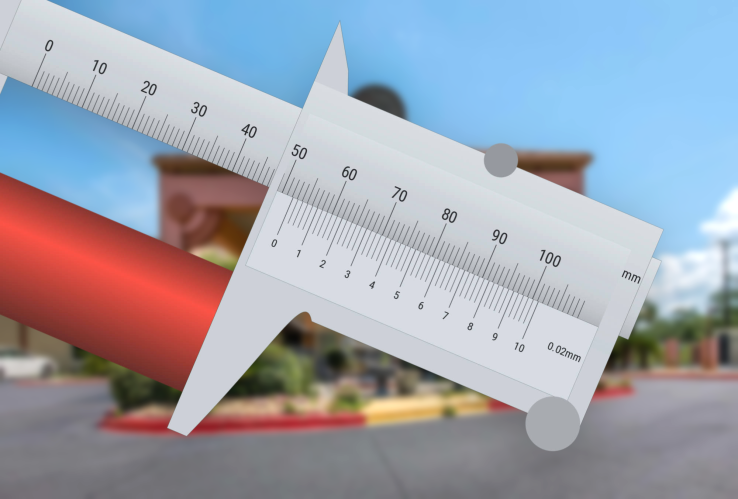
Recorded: 52.2 mm
